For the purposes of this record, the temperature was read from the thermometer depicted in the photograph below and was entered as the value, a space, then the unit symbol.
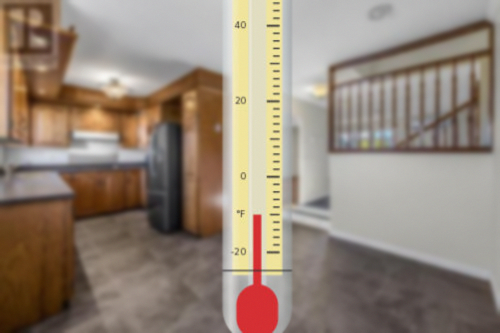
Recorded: -10 °F
